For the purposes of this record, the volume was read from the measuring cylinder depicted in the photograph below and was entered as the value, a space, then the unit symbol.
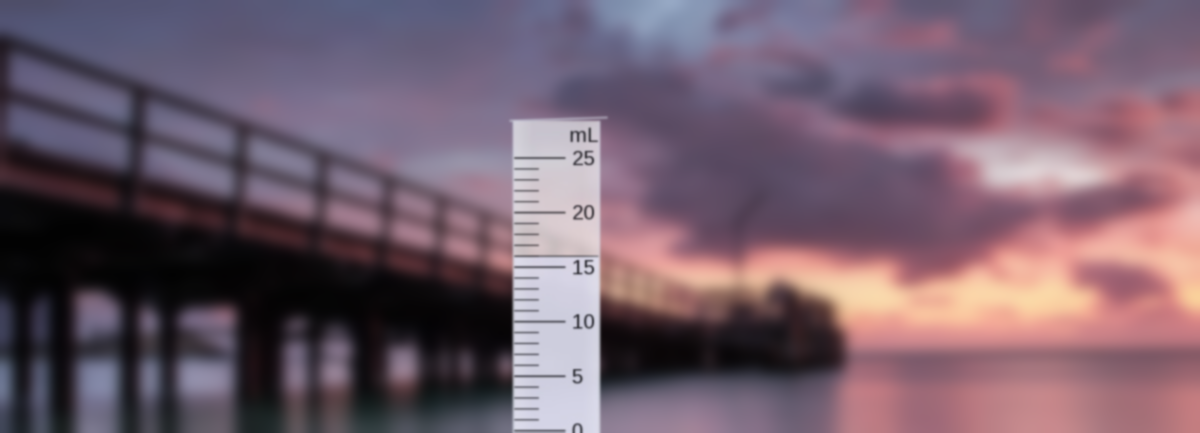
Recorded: 16 mL
